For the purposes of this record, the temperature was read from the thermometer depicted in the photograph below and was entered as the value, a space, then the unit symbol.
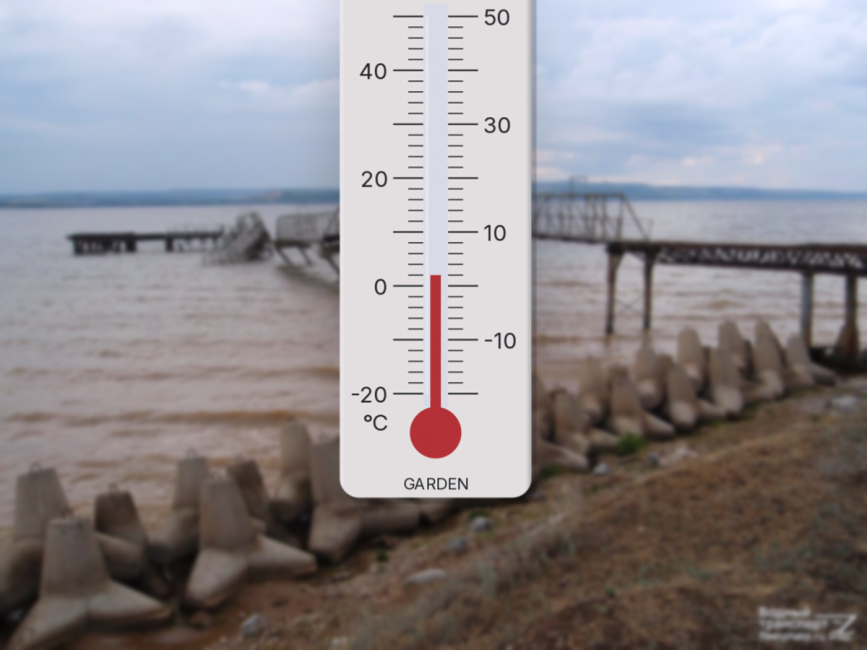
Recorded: 2 °C
